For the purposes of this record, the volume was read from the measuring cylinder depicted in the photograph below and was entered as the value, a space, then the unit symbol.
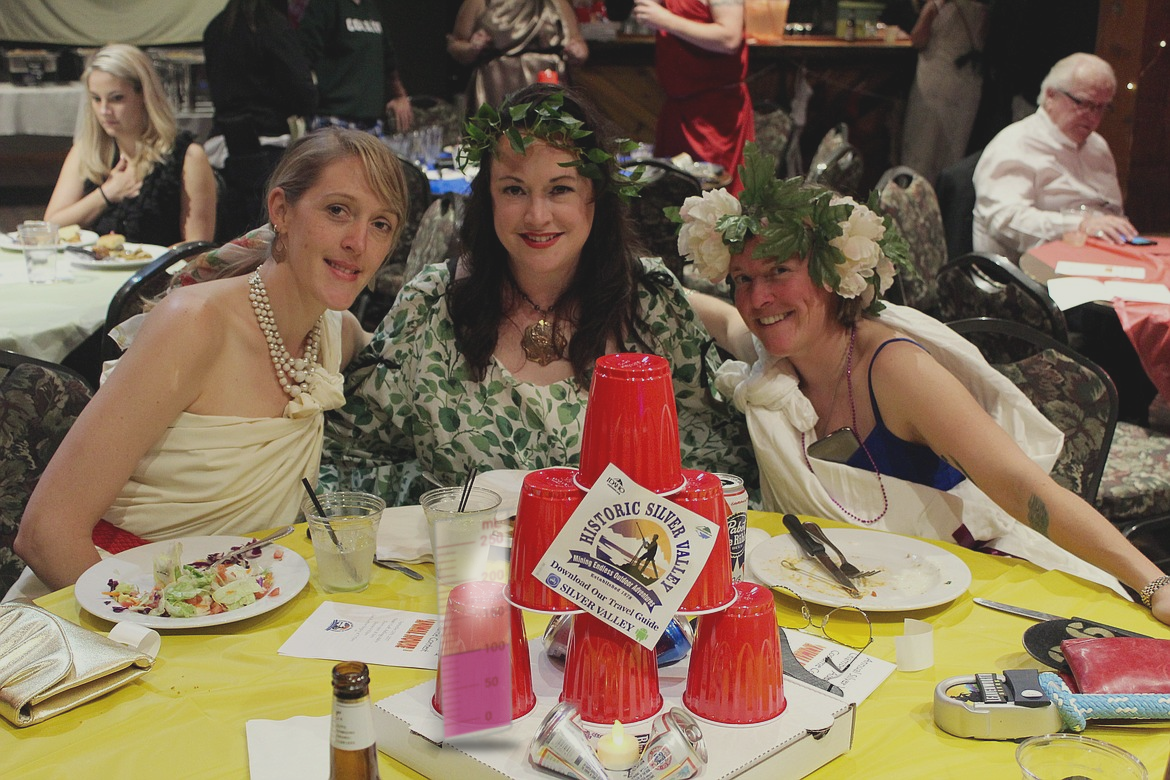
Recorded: 100 mL
